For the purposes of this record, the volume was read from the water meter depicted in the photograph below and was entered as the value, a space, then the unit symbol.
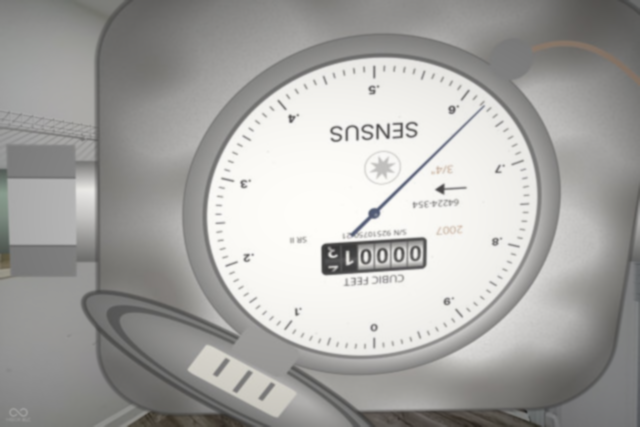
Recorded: 12.62 ft³
